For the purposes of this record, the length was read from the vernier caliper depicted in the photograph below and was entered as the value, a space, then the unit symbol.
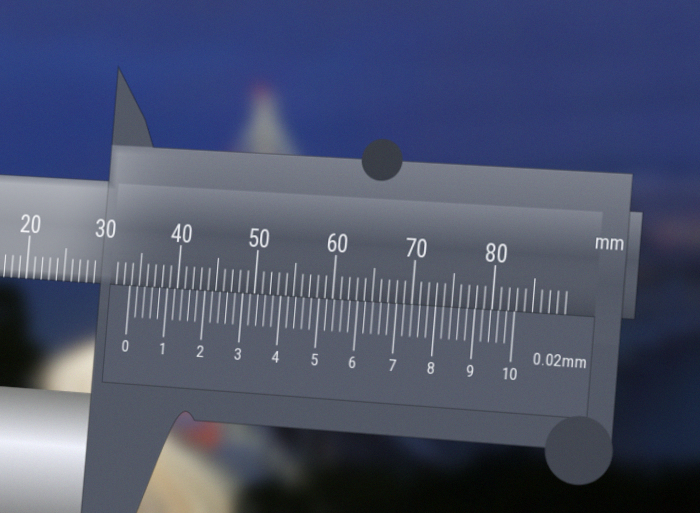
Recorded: 33.8 mm
